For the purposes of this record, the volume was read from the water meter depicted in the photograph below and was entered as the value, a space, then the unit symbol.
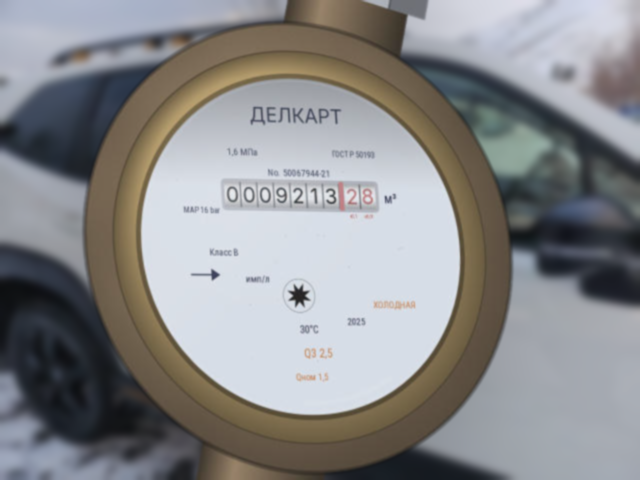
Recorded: 9213.28 m³
